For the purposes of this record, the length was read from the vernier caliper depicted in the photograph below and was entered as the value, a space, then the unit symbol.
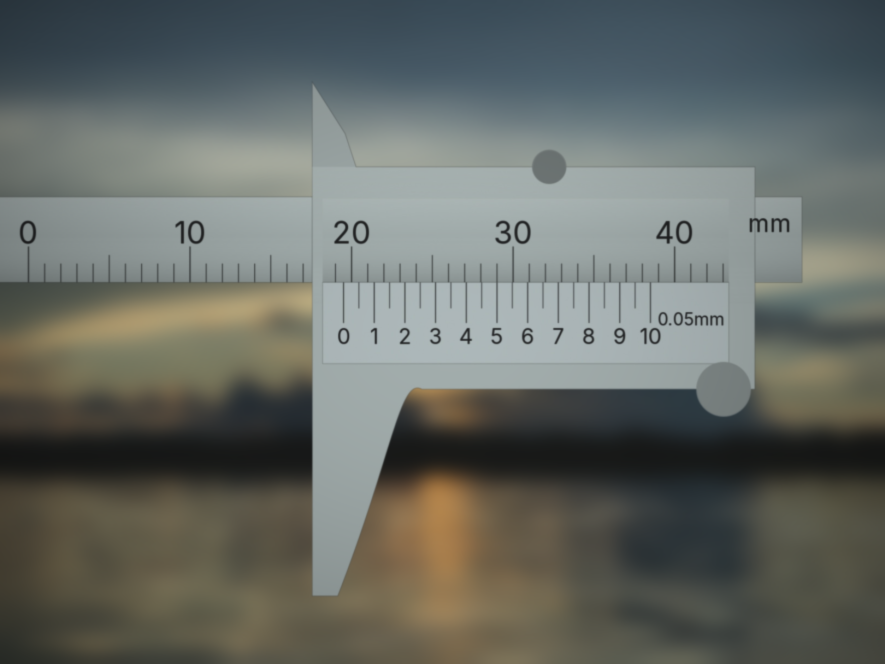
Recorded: 19.5 mm
